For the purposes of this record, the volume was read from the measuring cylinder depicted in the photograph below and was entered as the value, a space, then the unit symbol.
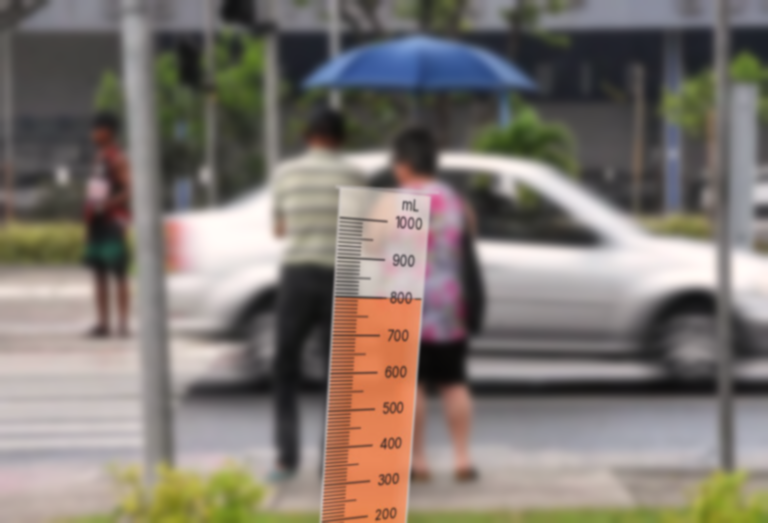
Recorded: 800 mL
